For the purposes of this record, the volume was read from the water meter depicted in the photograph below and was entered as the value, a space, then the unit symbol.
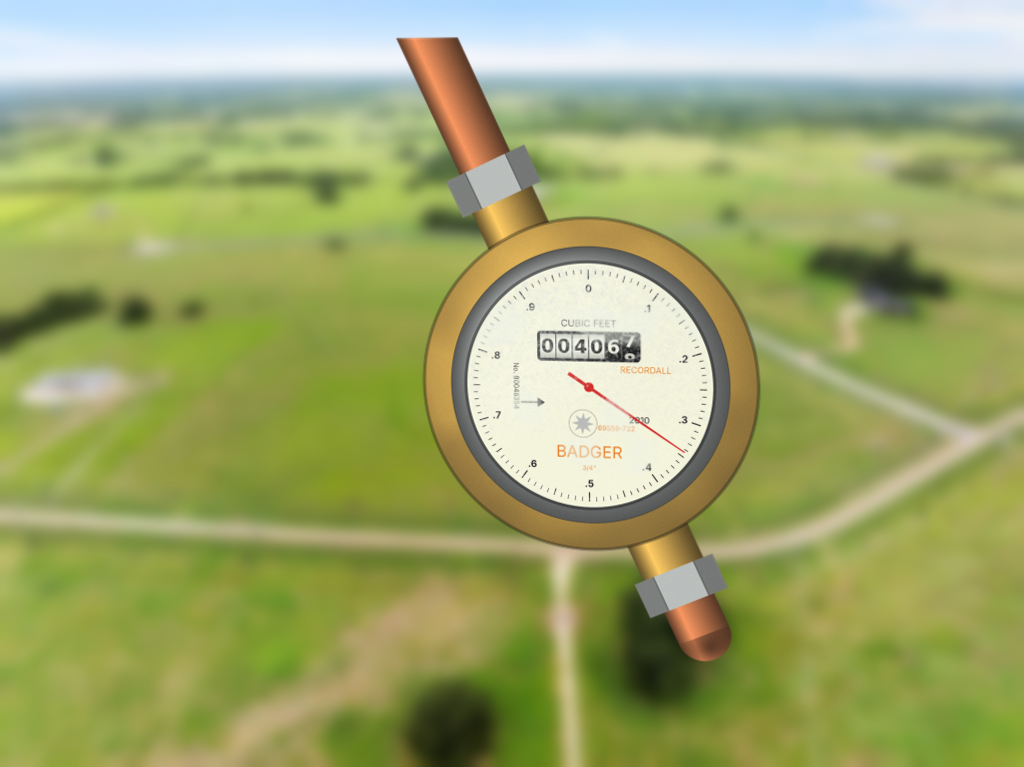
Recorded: 4067.34 ft³
